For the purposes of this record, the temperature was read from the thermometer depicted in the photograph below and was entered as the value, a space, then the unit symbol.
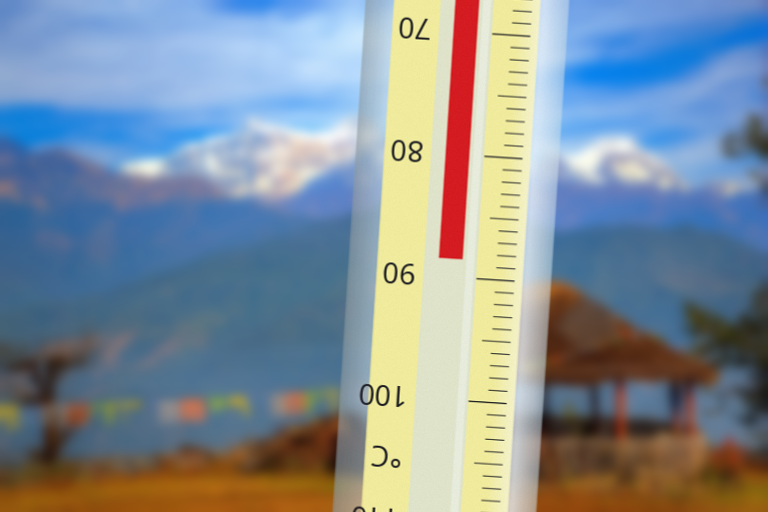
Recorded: 88.5 °C
